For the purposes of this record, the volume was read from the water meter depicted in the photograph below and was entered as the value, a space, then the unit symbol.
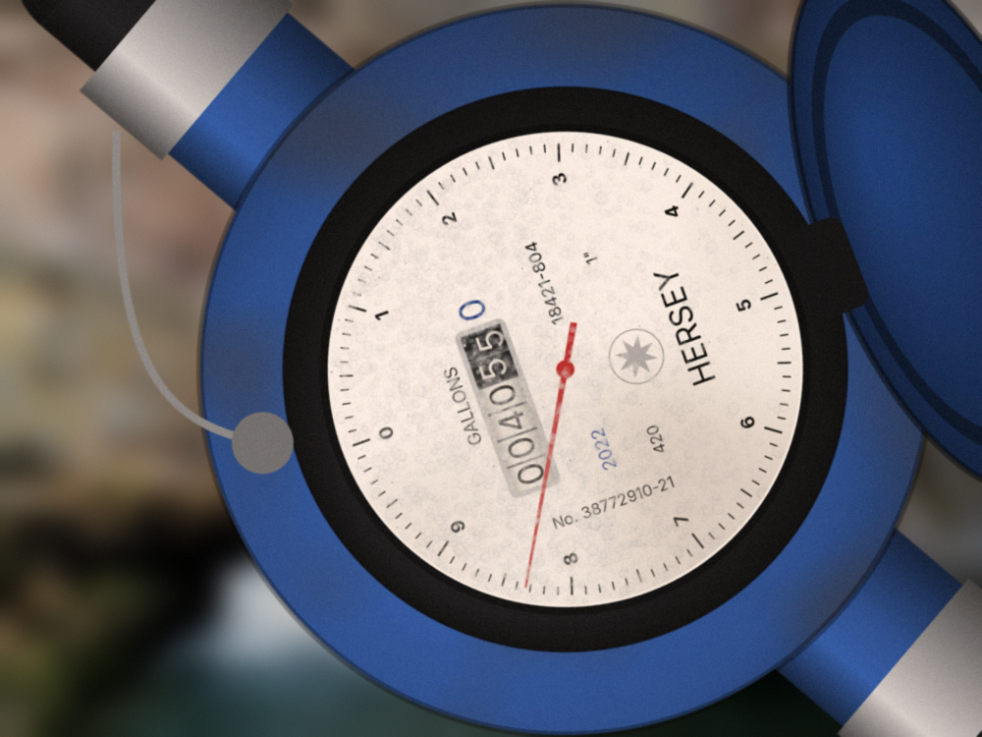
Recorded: 40548.3 gal
